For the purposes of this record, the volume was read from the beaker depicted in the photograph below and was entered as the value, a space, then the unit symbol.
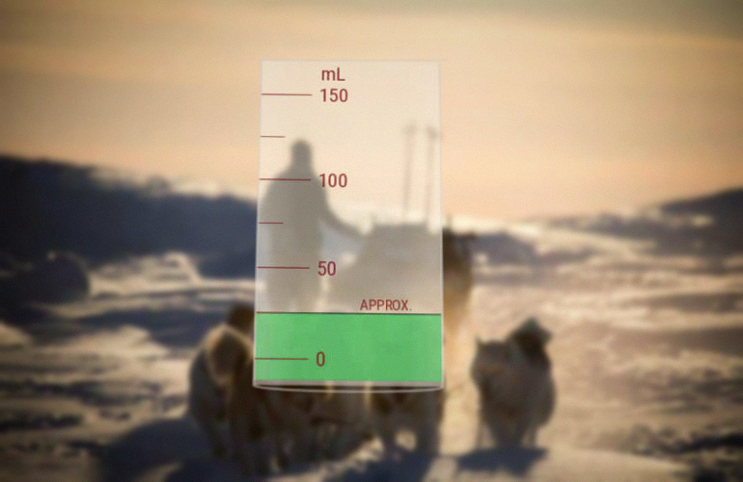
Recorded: 25 mL
